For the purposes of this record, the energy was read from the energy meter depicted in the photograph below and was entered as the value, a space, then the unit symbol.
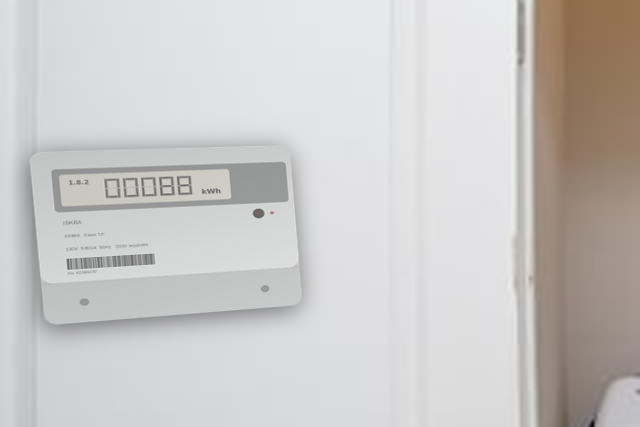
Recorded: 88 kWh
